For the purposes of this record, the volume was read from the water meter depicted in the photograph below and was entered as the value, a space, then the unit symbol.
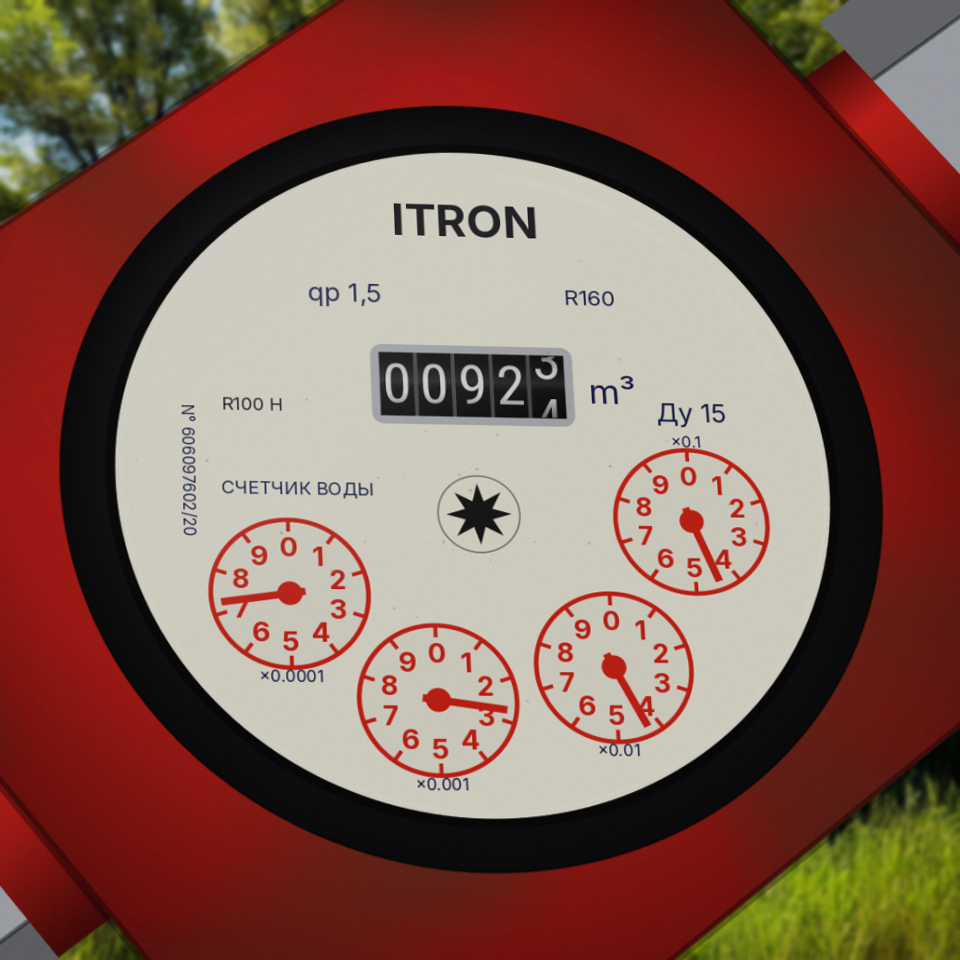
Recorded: 923.4427 m³
